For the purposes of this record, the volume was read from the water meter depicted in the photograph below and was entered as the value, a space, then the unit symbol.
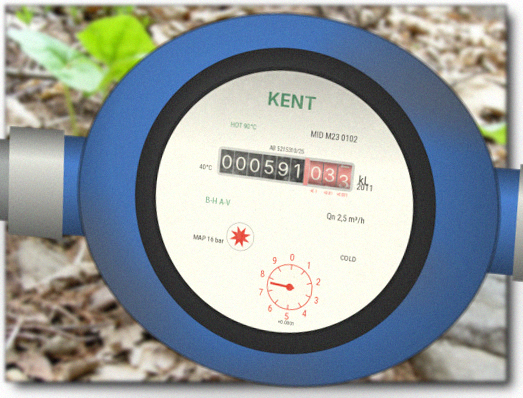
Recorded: 591.0327 kL
